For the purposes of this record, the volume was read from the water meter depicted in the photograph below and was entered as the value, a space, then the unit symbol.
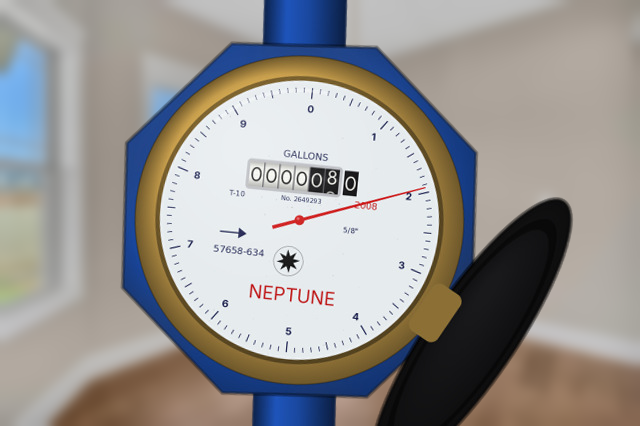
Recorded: 81.9 gal
